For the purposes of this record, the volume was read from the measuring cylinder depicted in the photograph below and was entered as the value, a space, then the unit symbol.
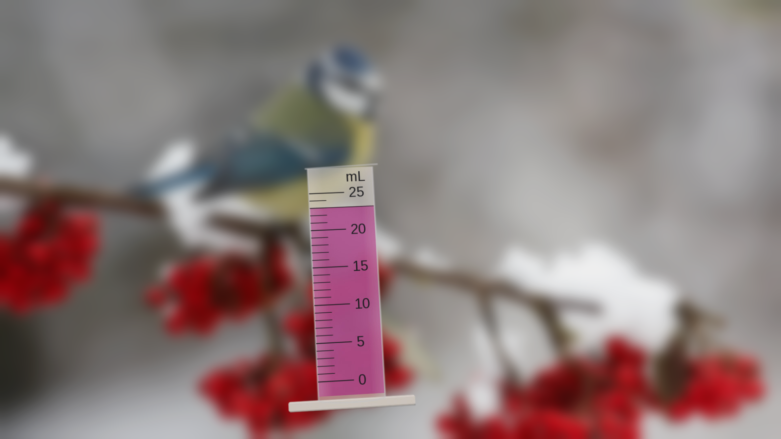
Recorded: 23 mL
